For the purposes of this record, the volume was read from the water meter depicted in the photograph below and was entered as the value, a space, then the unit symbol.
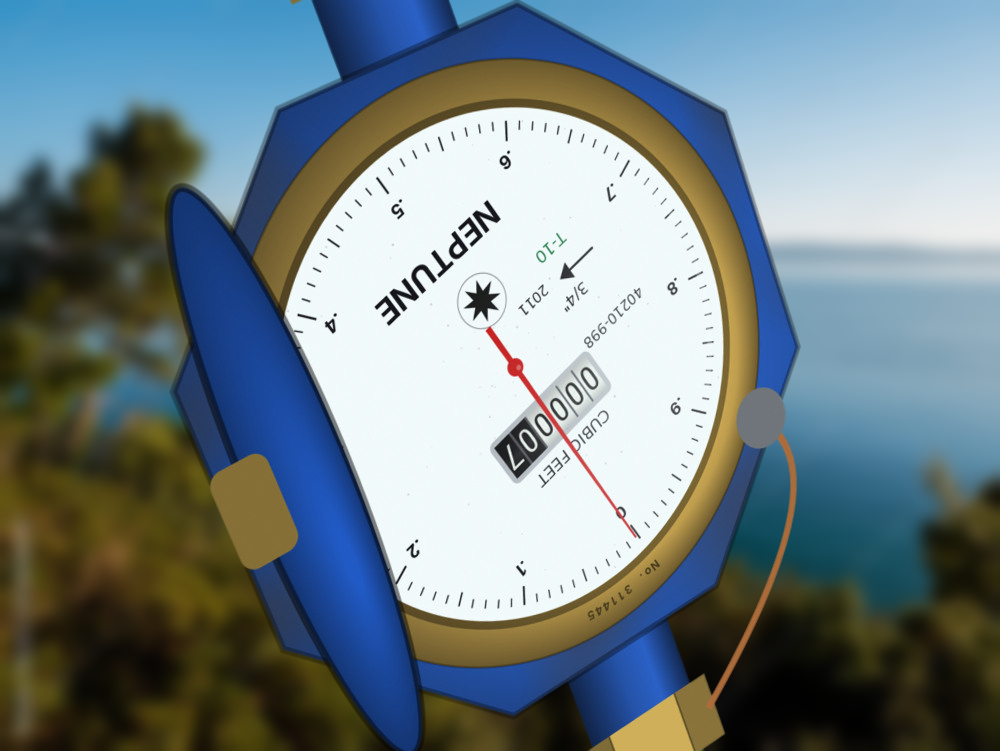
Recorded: 7.00 ft³
